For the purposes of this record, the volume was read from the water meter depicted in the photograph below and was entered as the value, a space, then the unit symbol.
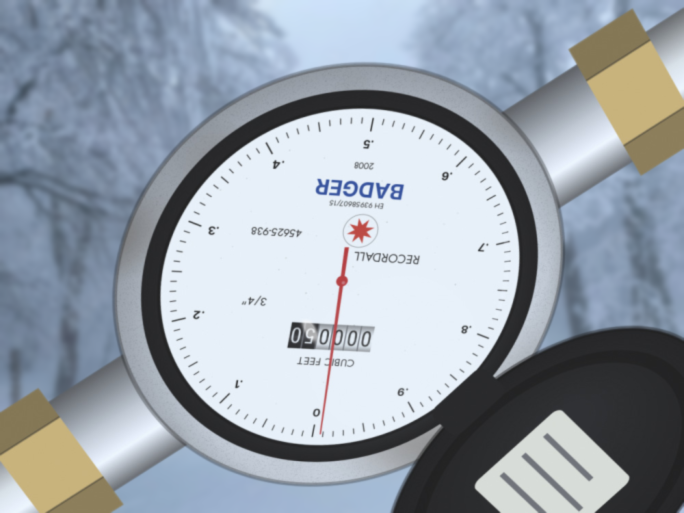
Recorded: 49.99 ft³
